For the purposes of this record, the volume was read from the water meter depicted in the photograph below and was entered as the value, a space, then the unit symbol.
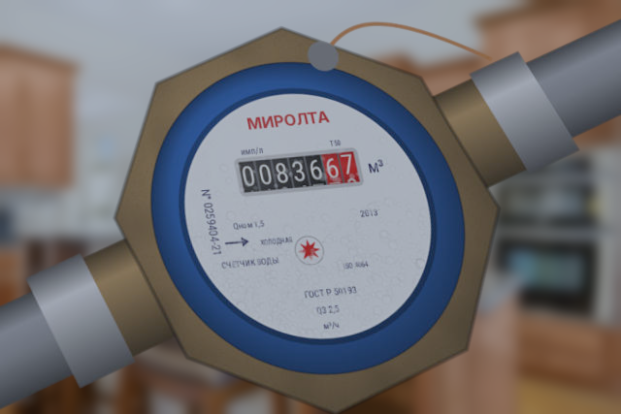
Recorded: 836.67 m³
